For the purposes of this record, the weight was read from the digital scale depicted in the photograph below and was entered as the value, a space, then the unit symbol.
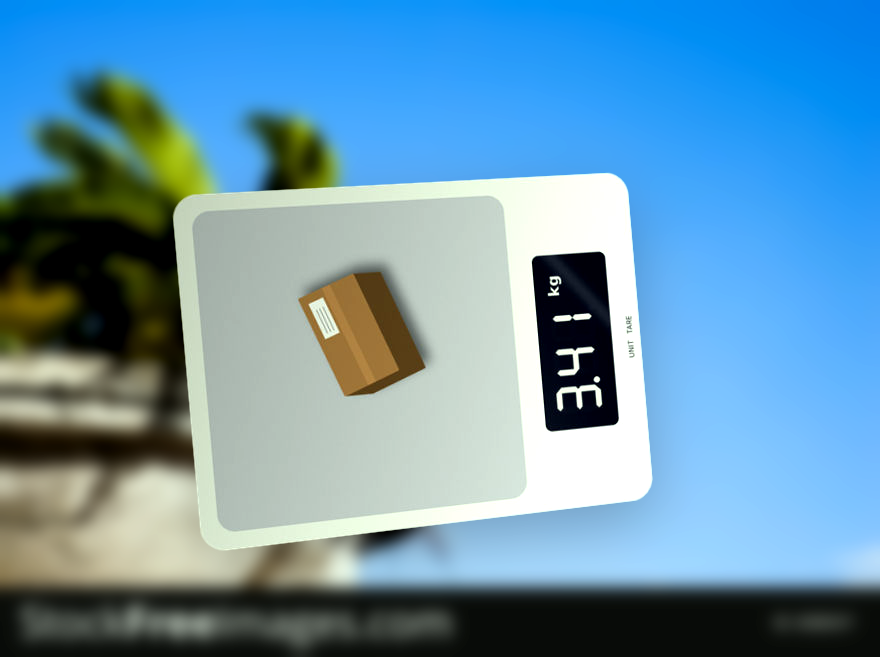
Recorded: 3.41 kg
